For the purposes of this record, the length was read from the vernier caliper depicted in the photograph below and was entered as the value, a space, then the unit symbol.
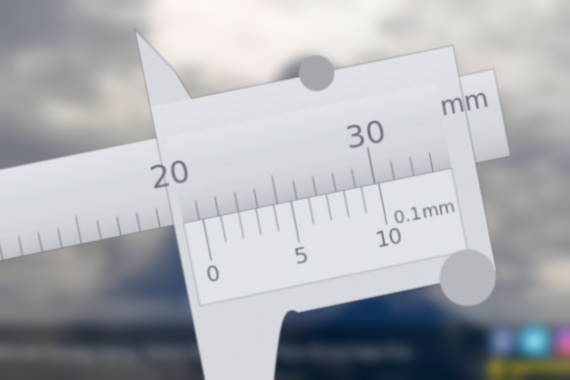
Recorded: 21.2 mm
